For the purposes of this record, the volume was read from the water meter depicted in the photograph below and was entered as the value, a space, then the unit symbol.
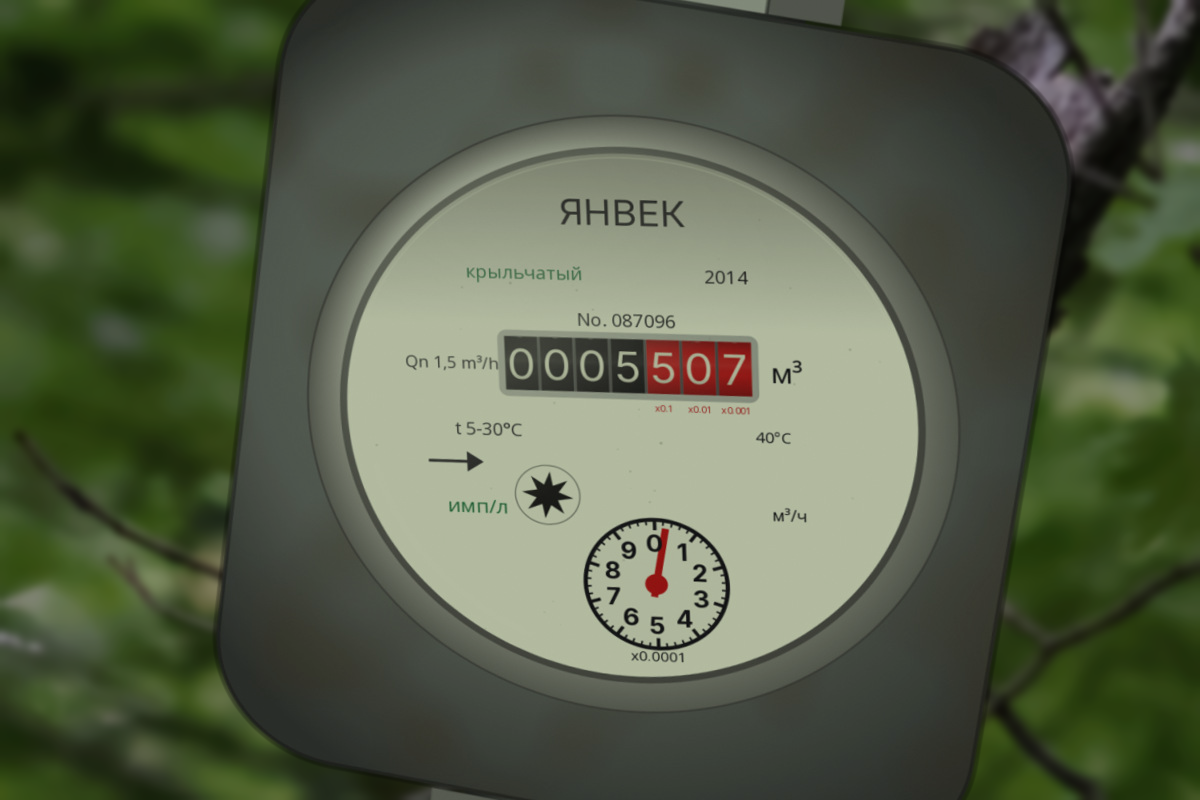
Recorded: 5.5070 m³
